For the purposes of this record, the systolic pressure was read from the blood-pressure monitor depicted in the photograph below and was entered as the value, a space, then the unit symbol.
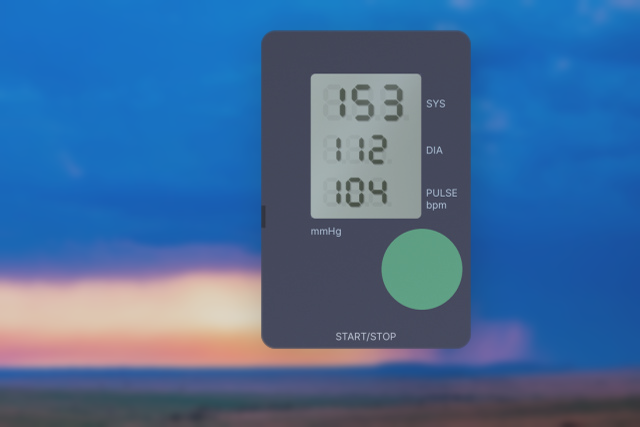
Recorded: 153 mmHg
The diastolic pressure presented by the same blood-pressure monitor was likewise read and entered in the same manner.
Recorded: 112 mmHg
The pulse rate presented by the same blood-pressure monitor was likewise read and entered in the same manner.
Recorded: 104 bpm
